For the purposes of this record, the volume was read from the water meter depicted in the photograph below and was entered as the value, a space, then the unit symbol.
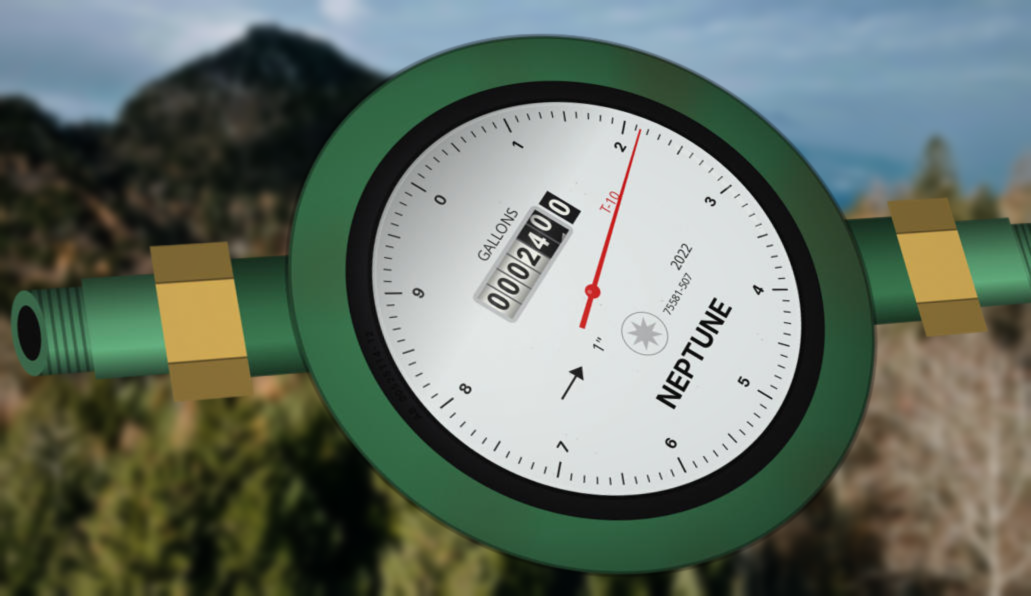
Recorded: 2402.1 gal
